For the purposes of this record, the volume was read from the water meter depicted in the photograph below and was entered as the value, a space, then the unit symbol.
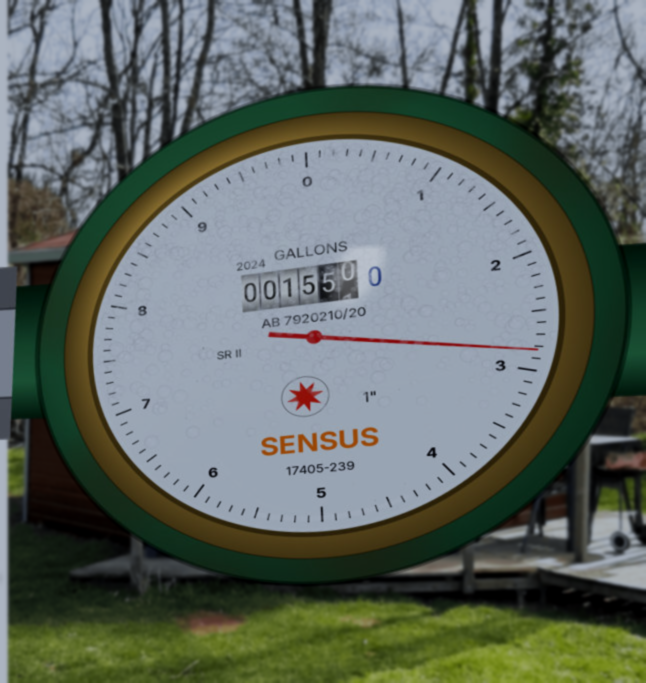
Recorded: 15502.8 gal
